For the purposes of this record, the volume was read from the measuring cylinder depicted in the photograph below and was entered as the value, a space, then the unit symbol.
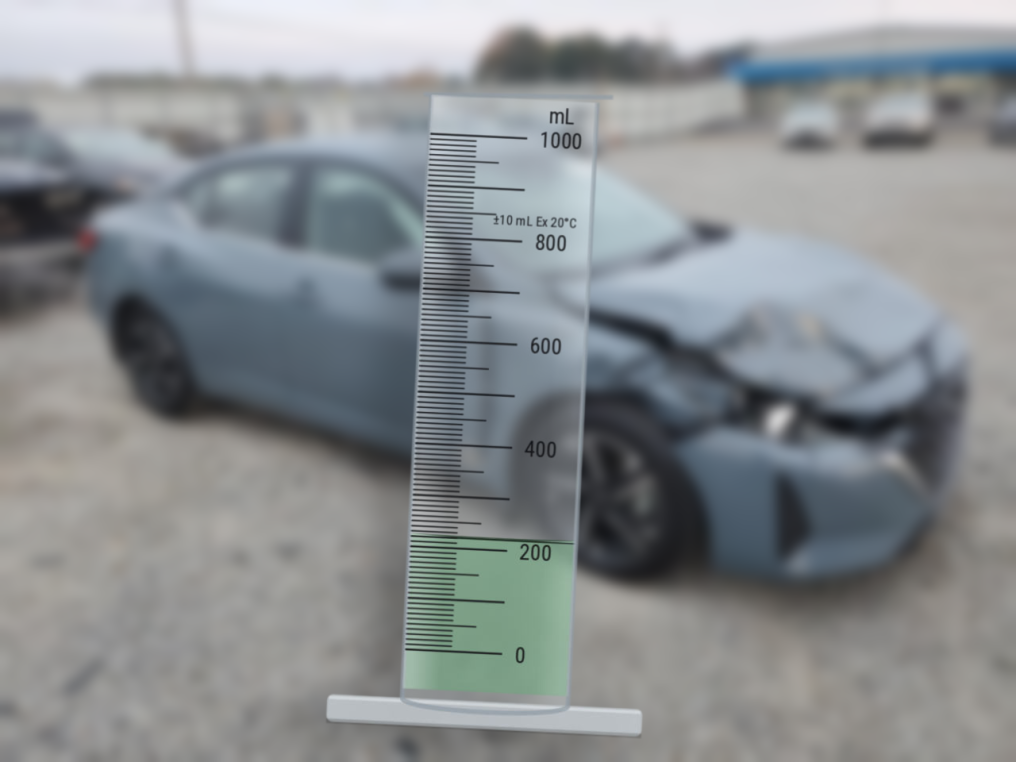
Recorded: 220 mL
